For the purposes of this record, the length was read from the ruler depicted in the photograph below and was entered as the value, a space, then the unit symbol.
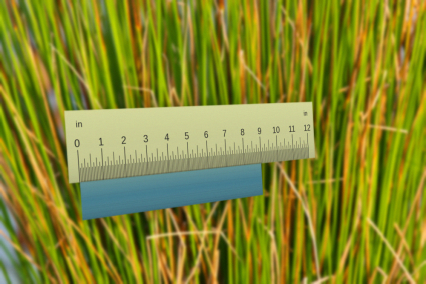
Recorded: 9 in
